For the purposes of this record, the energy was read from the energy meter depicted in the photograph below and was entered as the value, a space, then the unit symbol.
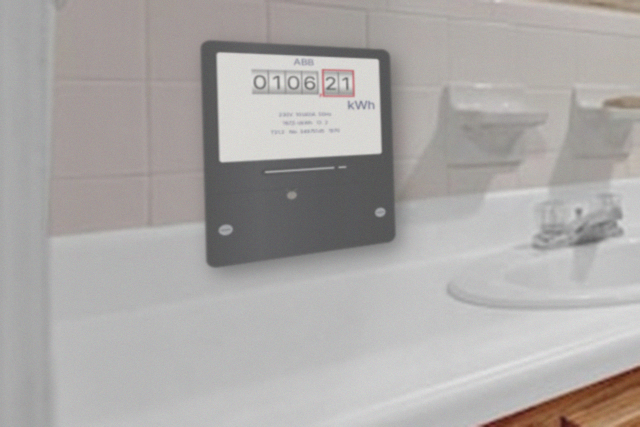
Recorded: 106.21 kWh
